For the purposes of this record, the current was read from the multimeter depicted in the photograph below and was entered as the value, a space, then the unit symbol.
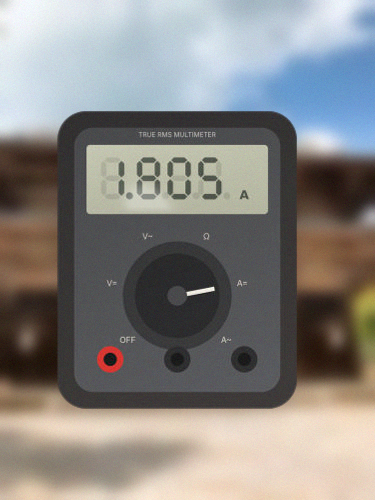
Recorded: 1.805 A
